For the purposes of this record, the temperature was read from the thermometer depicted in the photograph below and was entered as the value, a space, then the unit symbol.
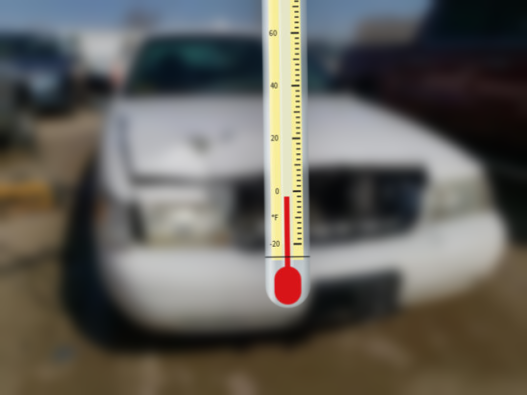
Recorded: -2 °F
